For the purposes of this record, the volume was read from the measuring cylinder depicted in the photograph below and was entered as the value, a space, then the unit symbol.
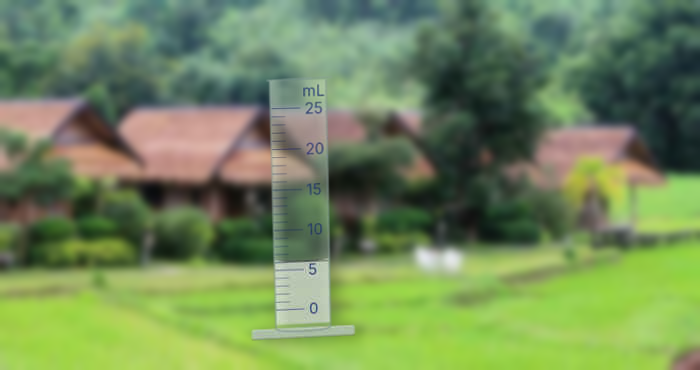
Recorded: 6 mL
